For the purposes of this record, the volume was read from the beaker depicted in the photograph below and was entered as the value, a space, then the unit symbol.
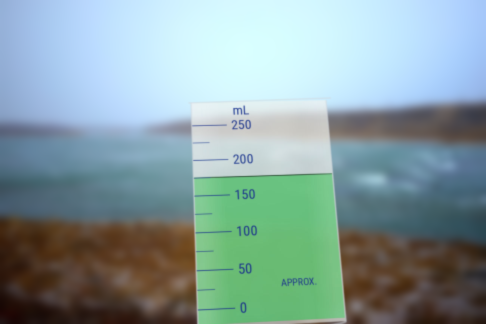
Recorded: 175 mL
